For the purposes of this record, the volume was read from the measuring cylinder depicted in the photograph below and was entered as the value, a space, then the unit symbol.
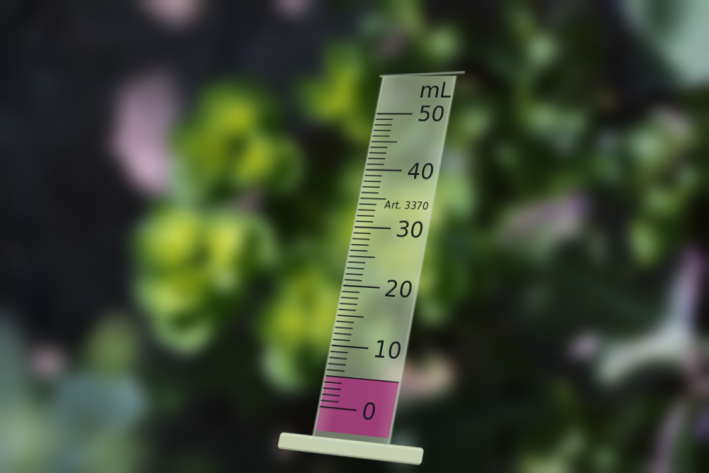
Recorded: 5 mL
